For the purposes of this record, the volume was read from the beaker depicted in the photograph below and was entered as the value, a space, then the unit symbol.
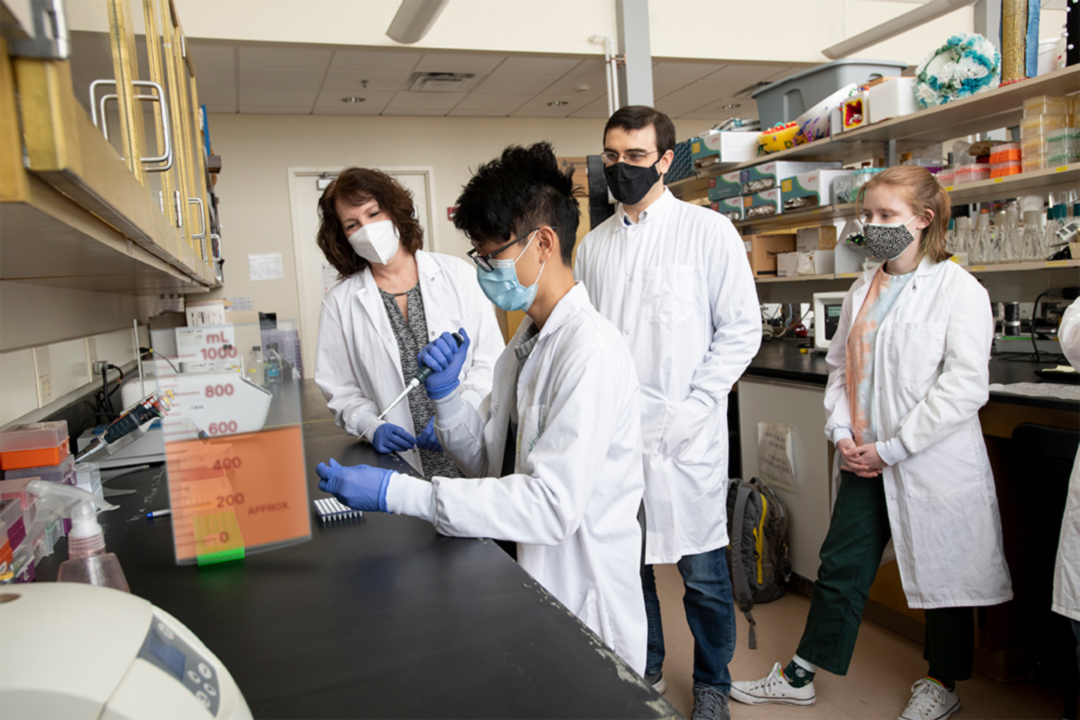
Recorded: 550 mL
